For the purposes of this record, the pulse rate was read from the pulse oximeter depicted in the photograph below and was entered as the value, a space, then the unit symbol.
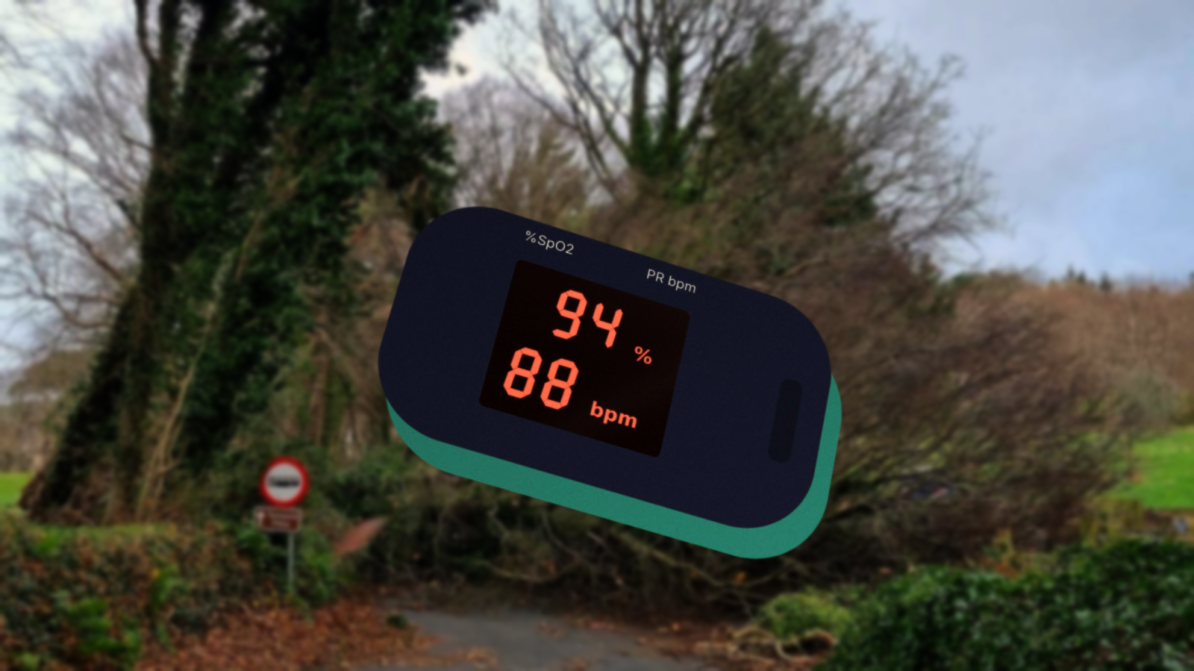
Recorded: 88 bpm
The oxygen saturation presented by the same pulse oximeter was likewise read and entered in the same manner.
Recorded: 94 %
